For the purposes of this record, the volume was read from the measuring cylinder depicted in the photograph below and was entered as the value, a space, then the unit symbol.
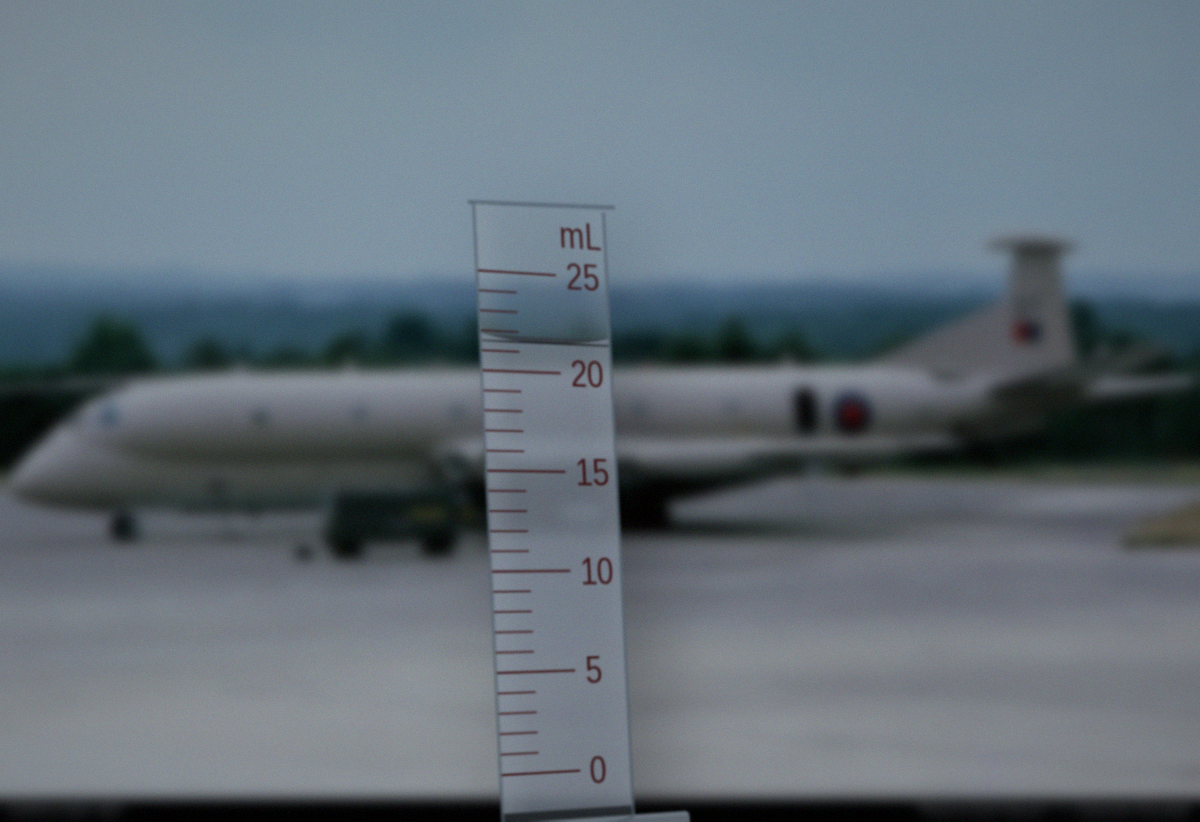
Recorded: 21.5 mL
